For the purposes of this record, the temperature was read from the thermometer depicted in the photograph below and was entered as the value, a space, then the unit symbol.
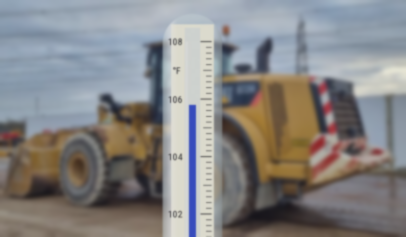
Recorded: 105.8 °F
